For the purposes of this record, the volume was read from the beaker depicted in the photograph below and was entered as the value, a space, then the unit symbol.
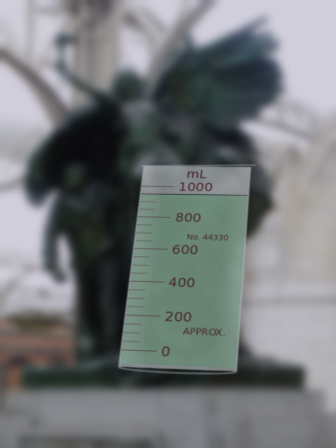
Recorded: 950 mL
